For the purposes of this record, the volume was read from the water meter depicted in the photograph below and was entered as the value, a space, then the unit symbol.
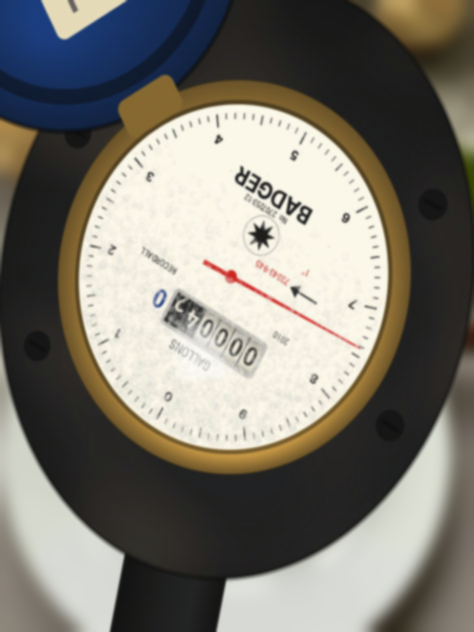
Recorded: 417.4 gal
